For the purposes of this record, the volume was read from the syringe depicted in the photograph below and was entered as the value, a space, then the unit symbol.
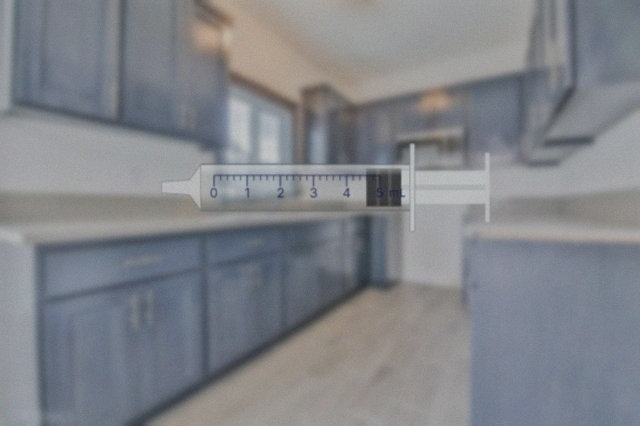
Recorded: 4.6 mL
